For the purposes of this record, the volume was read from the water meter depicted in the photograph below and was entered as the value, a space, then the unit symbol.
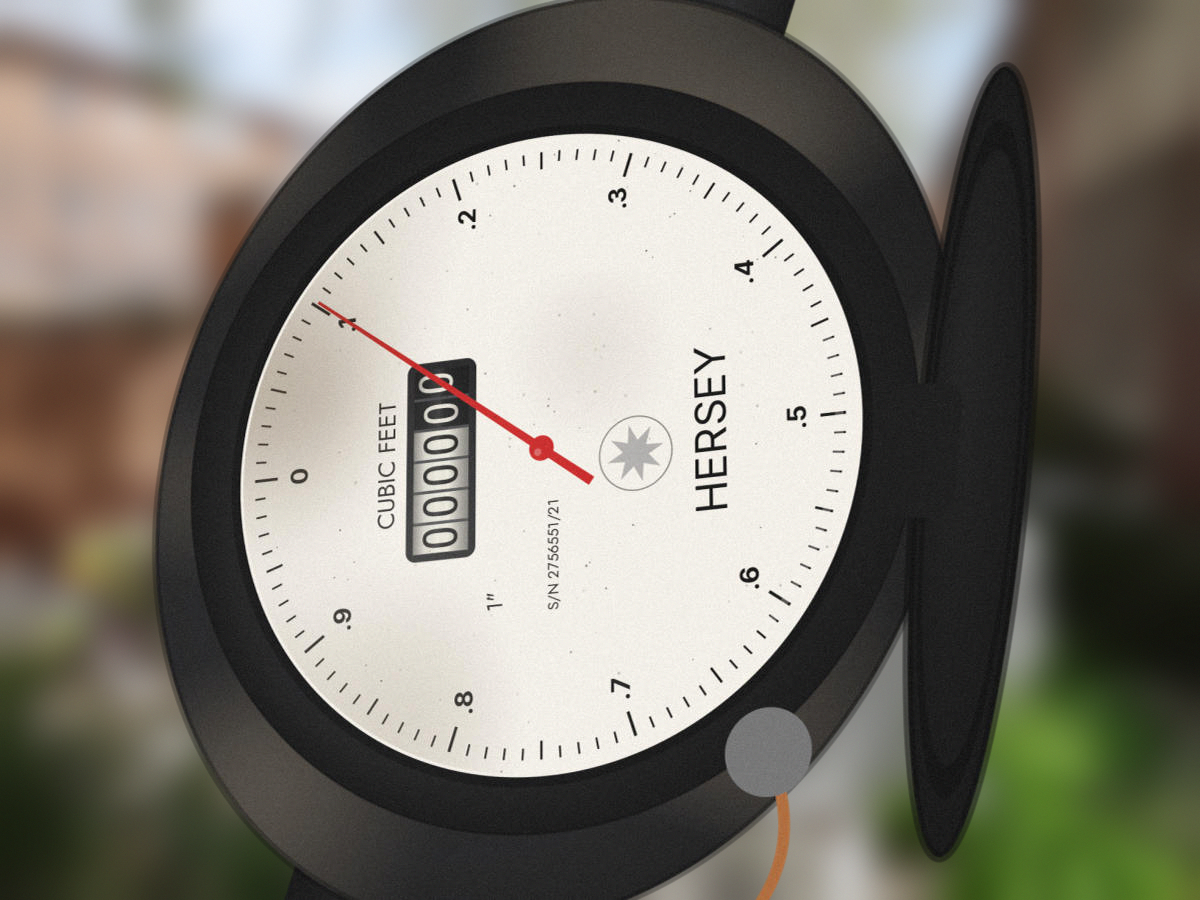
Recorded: 0.10 ft³
